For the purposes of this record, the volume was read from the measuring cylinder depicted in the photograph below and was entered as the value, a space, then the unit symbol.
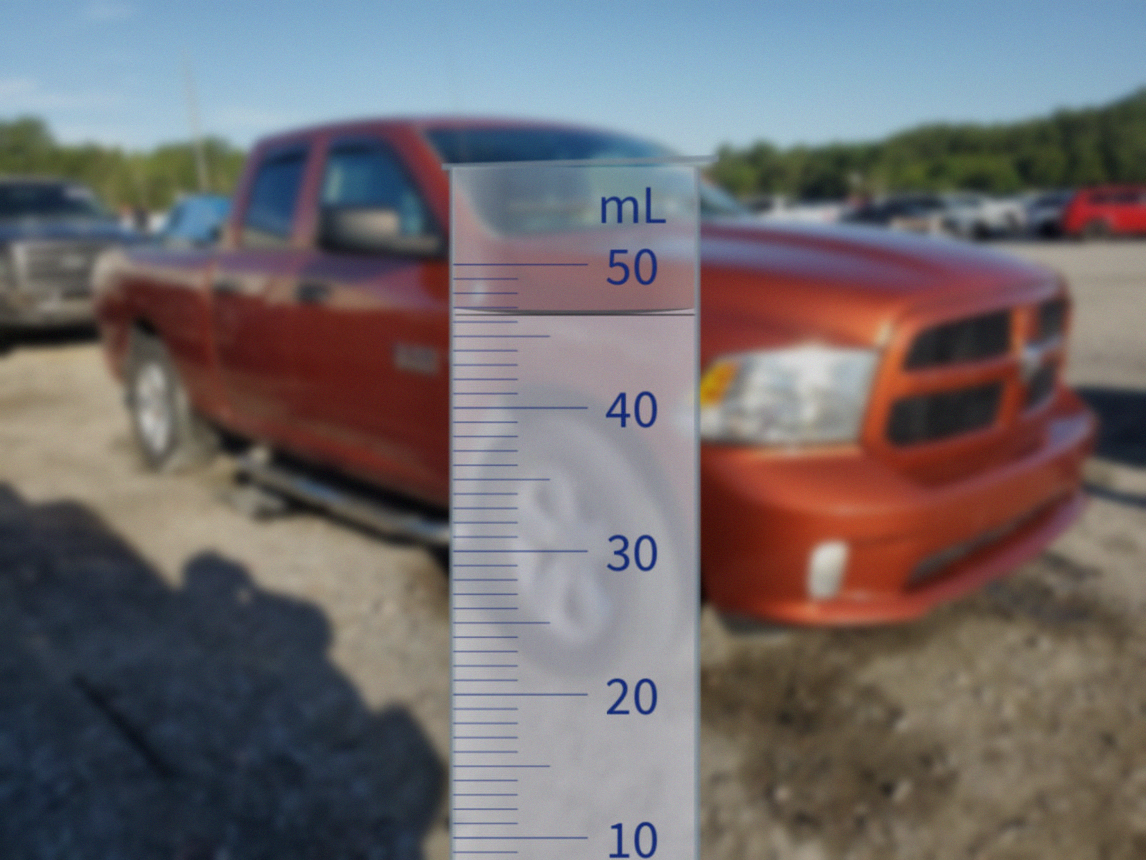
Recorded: 46.5 mL
